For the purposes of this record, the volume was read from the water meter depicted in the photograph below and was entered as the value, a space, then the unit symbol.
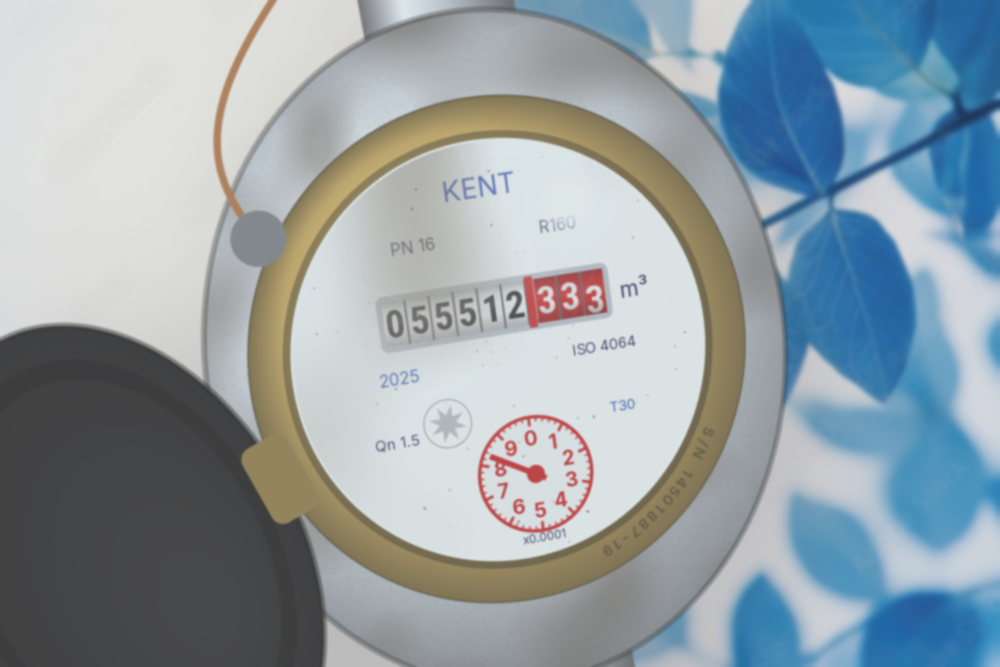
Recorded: 55512.3328 m³
